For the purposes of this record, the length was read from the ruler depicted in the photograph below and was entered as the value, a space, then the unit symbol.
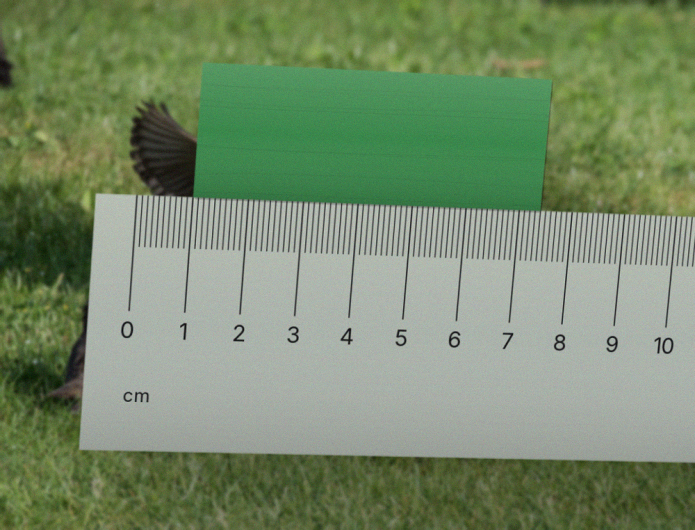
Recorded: 6.4 cm
